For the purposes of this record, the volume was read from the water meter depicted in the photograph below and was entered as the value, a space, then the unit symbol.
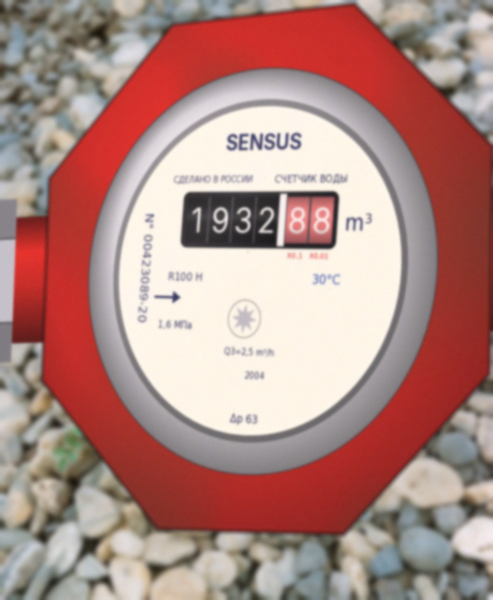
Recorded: 1932.88 m³
